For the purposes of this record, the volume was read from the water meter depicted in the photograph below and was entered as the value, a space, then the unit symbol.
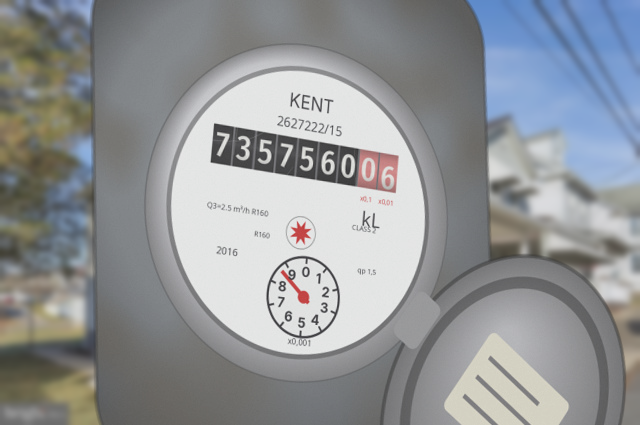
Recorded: 7357560.058 kL
